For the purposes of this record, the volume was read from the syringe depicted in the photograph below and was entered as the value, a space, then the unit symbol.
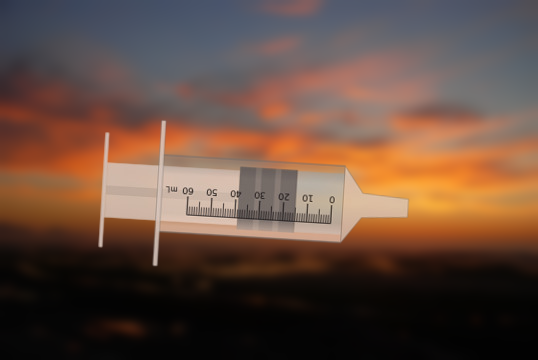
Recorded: 15 mL
